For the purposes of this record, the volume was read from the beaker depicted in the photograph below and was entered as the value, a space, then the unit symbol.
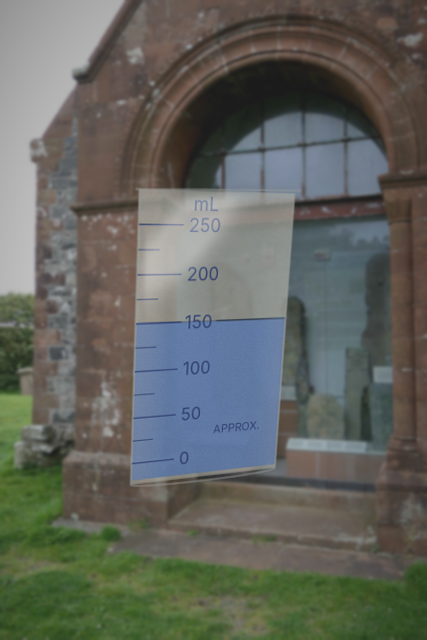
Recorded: 150 mL
